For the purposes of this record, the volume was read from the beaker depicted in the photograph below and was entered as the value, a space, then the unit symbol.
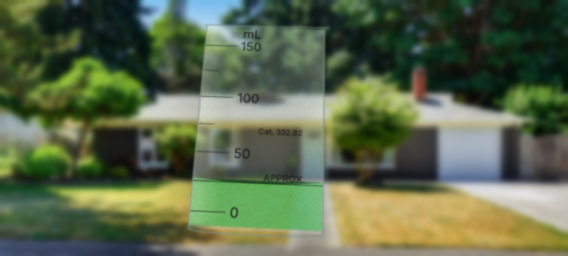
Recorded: 25 mL
